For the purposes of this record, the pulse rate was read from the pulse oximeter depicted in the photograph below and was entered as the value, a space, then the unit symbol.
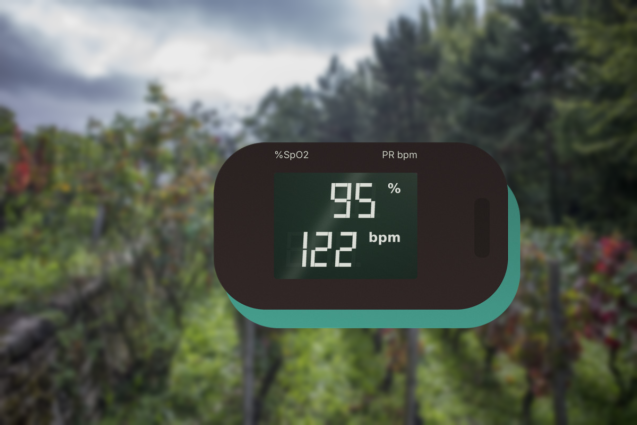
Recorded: 122 bpm
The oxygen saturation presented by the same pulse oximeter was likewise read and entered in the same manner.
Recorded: 95 %
